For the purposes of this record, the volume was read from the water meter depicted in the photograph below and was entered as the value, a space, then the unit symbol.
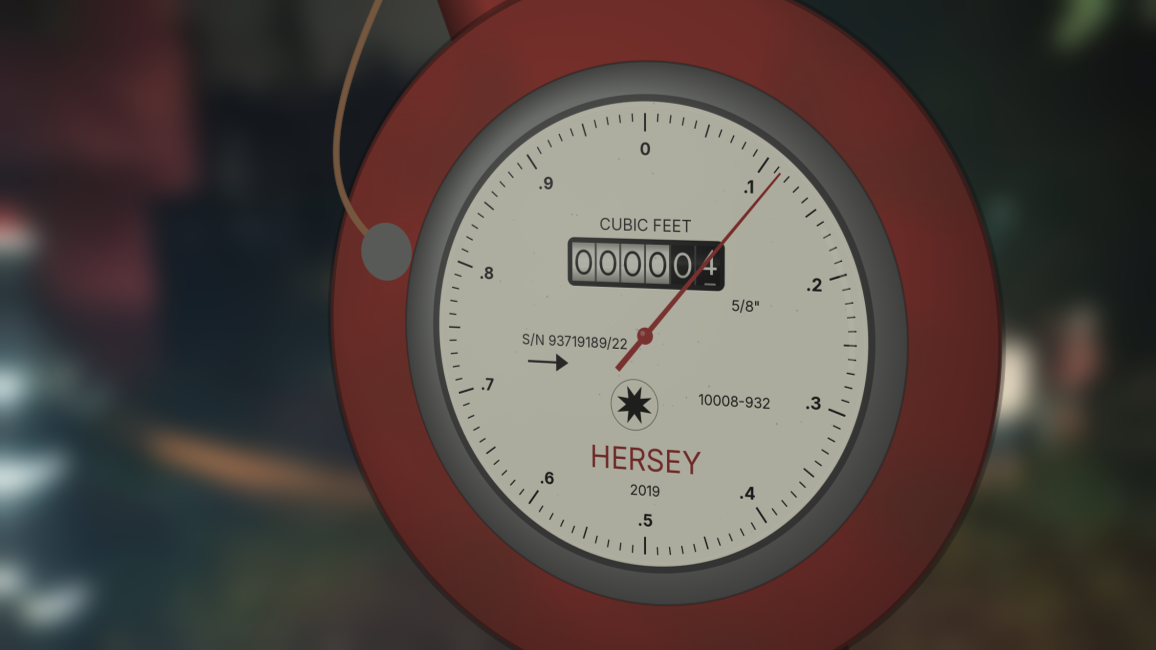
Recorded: 4.11 ft³
